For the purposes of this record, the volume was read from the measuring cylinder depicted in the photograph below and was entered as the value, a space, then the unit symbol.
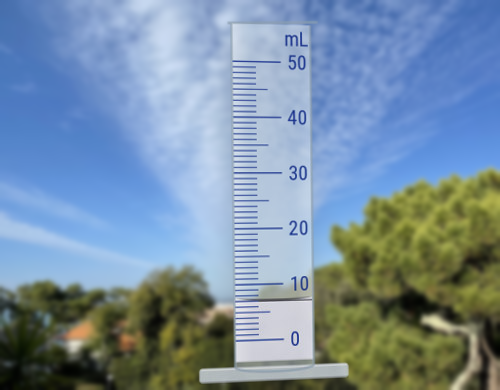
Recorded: 7 mL
